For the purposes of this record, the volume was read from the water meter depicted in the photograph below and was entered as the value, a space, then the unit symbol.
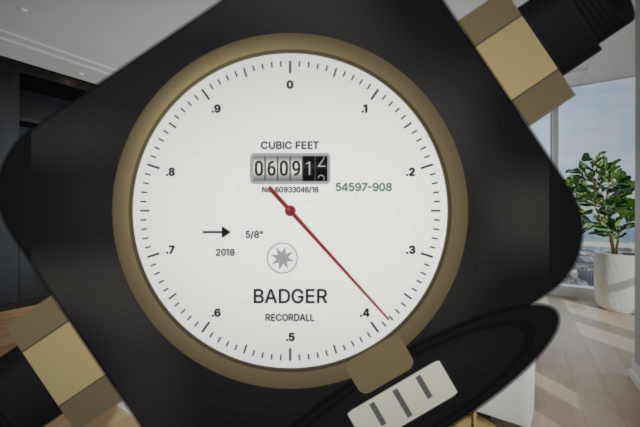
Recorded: 60912.38 ft³
